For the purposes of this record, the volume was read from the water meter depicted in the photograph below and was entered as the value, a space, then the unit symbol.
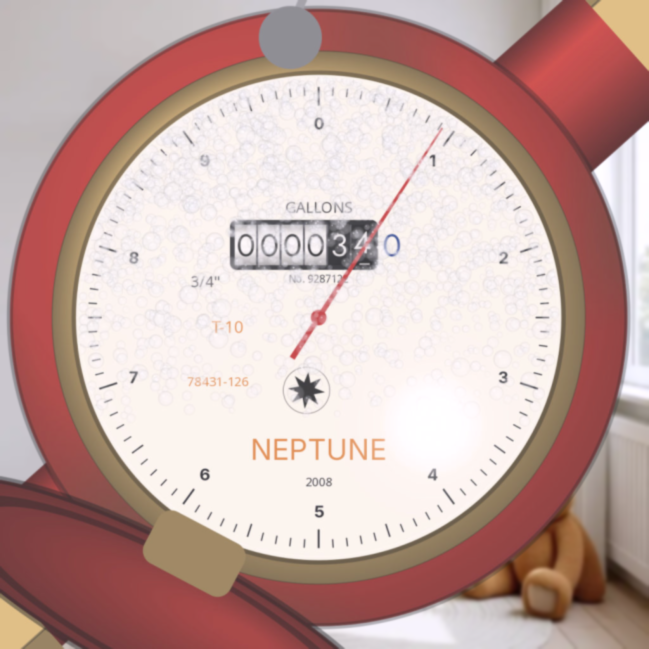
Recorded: 340.9 gal
